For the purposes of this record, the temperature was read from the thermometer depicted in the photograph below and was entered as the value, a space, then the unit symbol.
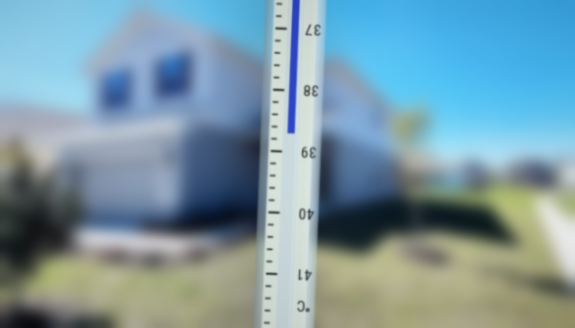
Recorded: 38.7 °C
